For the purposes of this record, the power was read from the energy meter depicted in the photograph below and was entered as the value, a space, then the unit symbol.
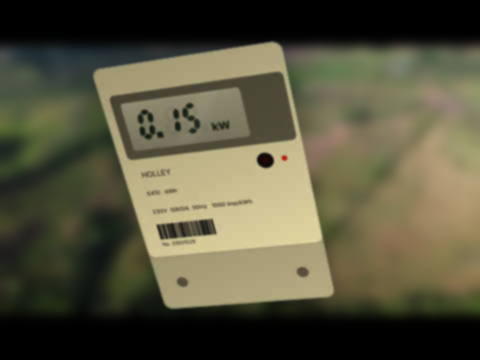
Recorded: 0.15 kW
